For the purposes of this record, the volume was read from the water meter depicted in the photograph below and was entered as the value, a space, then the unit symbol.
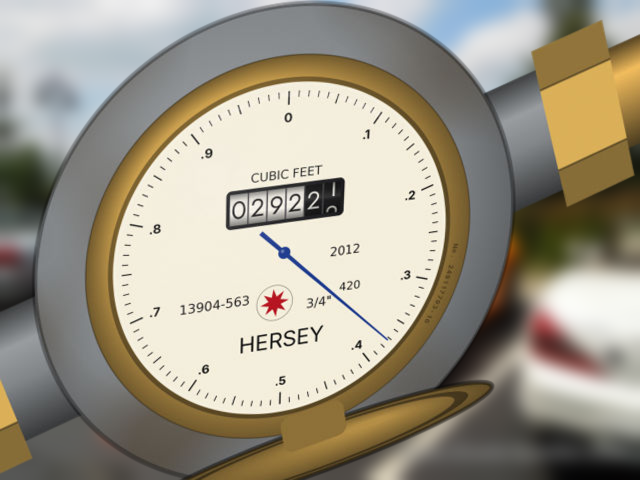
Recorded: 29221.37 ft³
